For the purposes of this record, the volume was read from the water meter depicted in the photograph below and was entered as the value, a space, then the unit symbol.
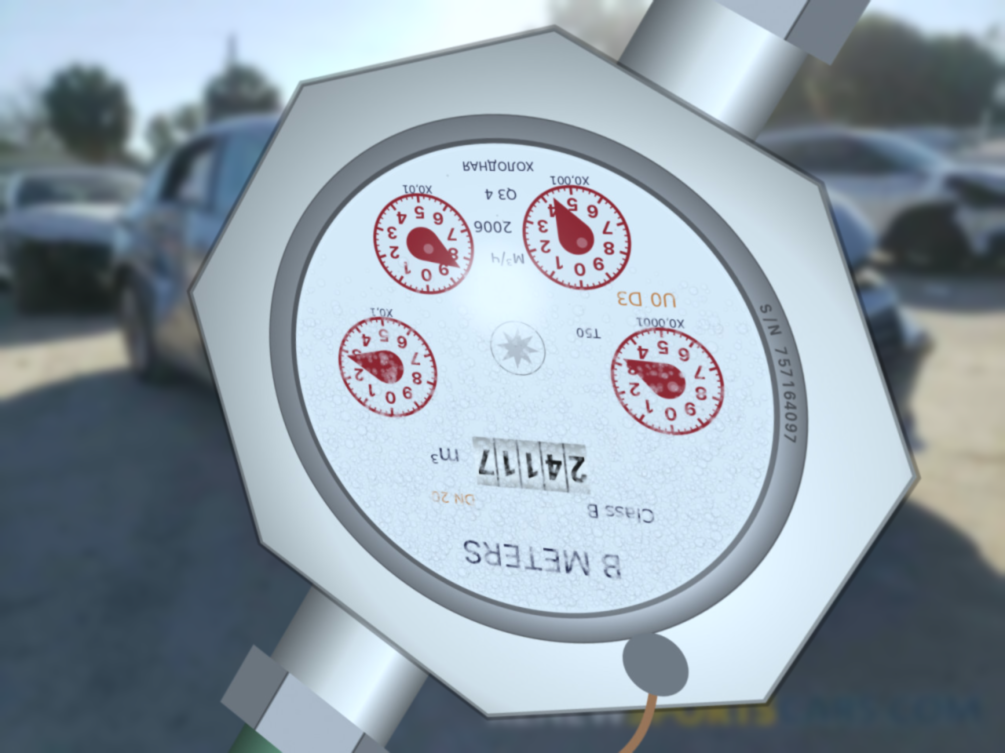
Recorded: 24117.2843 m³
